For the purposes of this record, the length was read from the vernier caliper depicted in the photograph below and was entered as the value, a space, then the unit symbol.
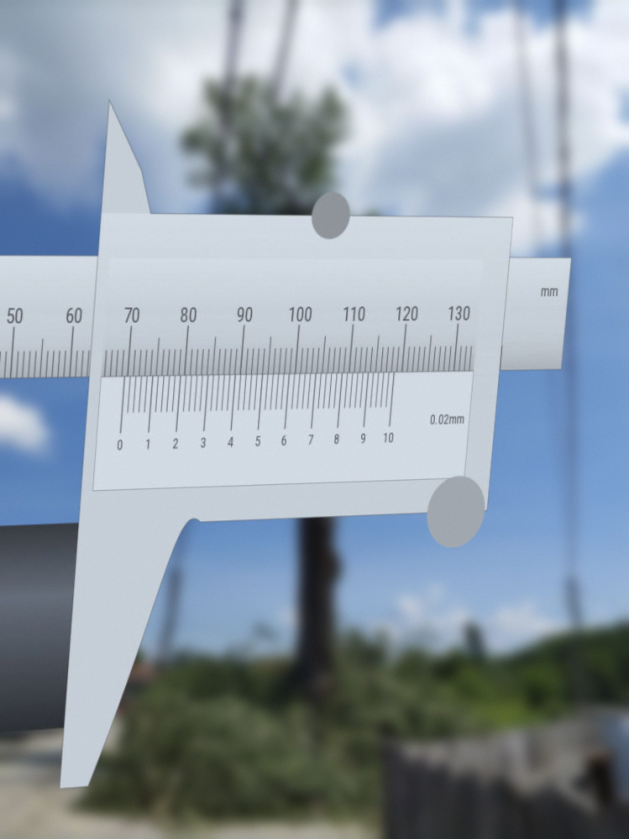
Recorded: 69.5 mm
